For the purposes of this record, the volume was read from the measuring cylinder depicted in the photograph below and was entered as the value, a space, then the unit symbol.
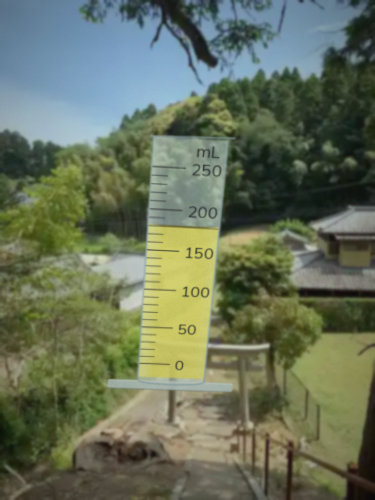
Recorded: 180 mL
